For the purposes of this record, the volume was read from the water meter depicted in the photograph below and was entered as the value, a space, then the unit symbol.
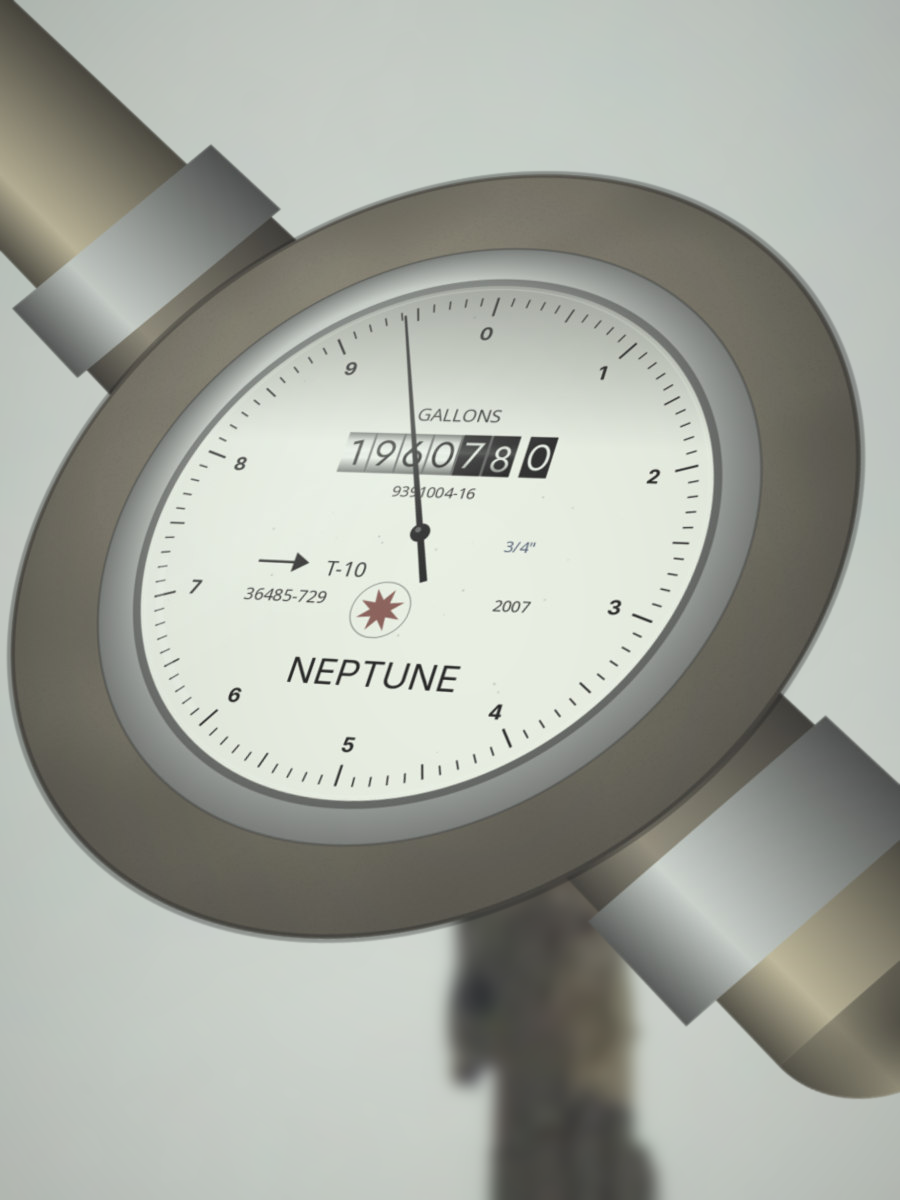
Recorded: 1960779.4 gal
